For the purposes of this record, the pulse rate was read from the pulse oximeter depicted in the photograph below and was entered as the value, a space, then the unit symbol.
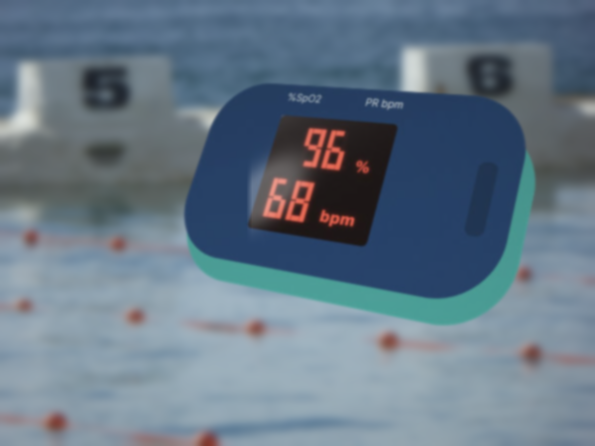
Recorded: 68 bpm
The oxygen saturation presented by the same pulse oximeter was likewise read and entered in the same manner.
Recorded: 96 %
